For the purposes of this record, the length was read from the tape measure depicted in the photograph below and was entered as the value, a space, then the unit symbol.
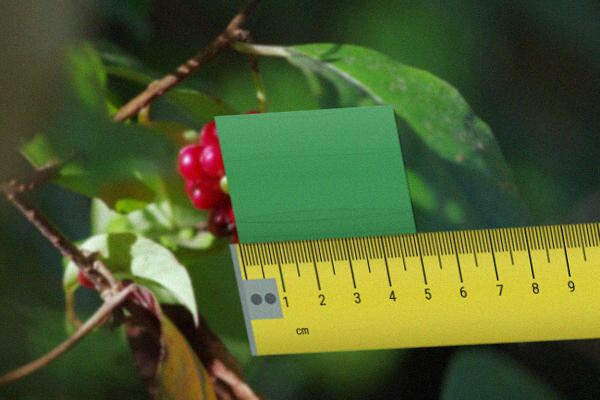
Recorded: 5 cm
